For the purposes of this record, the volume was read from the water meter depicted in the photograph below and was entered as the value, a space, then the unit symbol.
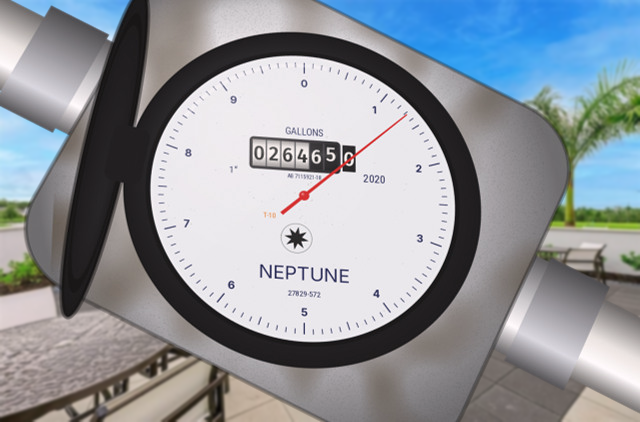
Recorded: 264651.3 gal
